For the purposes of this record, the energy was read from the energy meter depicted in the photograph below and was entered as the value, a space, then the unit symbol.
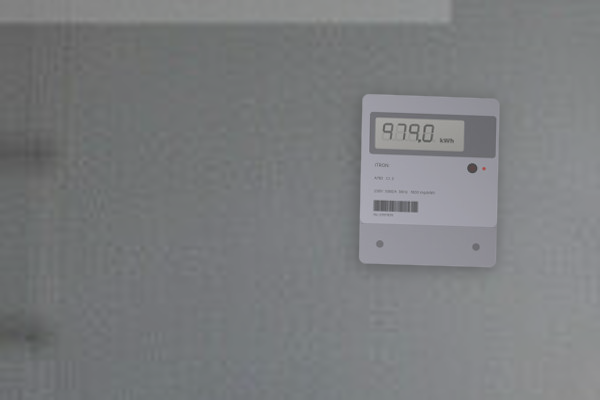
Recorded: 979.0 kWh
